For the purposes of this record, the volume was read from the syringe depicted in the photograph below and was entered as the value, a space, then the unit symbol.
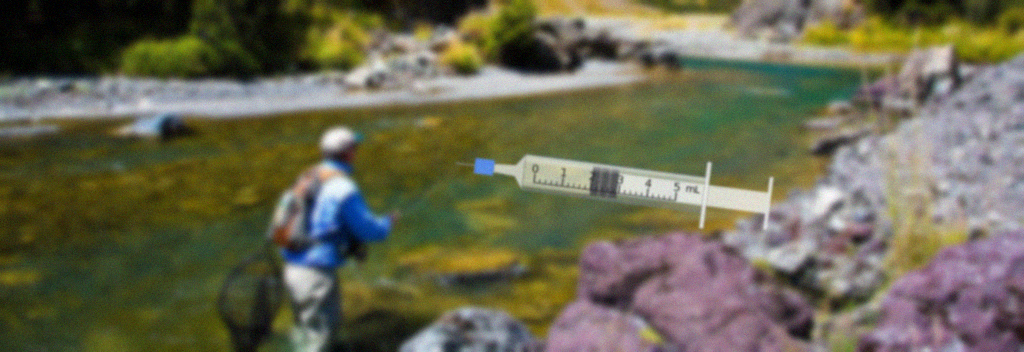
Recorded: 2 mL
